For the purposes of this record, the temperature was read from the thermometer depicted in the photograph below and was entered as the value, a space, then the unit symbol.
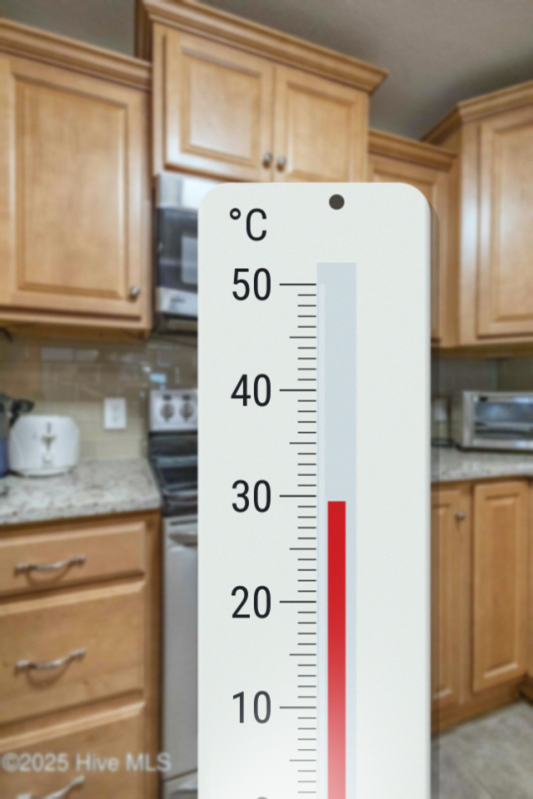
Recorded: 29.5 °C
